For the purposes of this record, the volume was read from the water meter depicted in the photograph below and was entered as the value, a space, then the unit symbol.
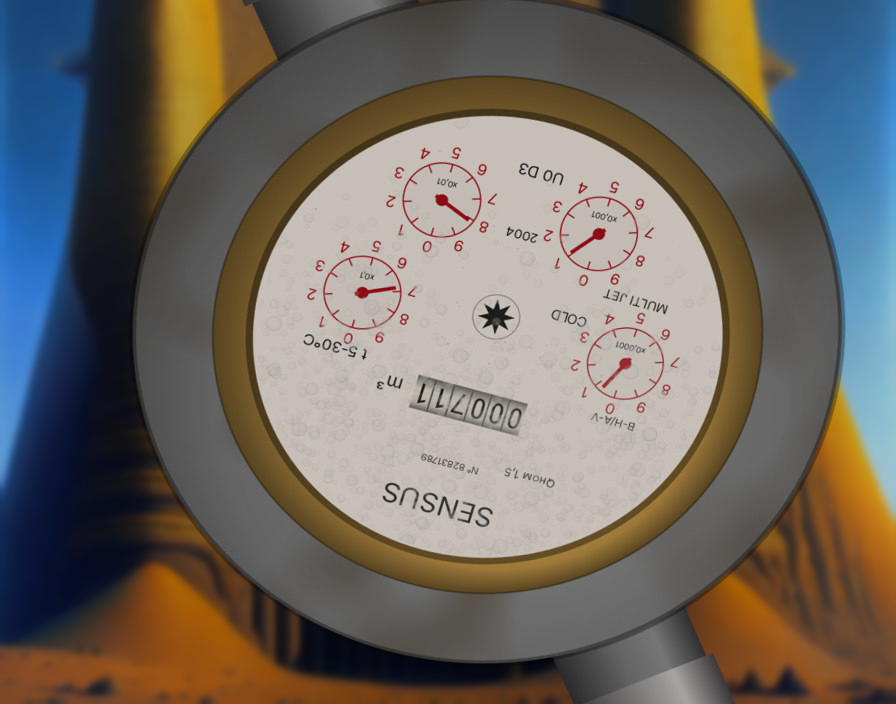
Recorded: 711.6810 m³
